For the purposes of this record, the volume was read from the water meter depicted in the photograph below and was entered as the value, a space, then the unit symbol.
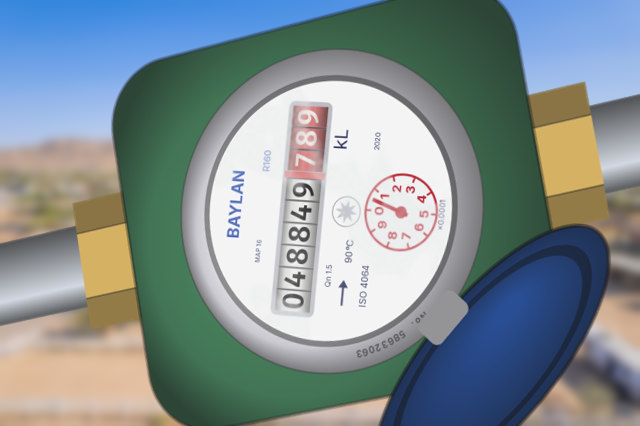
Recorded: 48849.7890 kL
